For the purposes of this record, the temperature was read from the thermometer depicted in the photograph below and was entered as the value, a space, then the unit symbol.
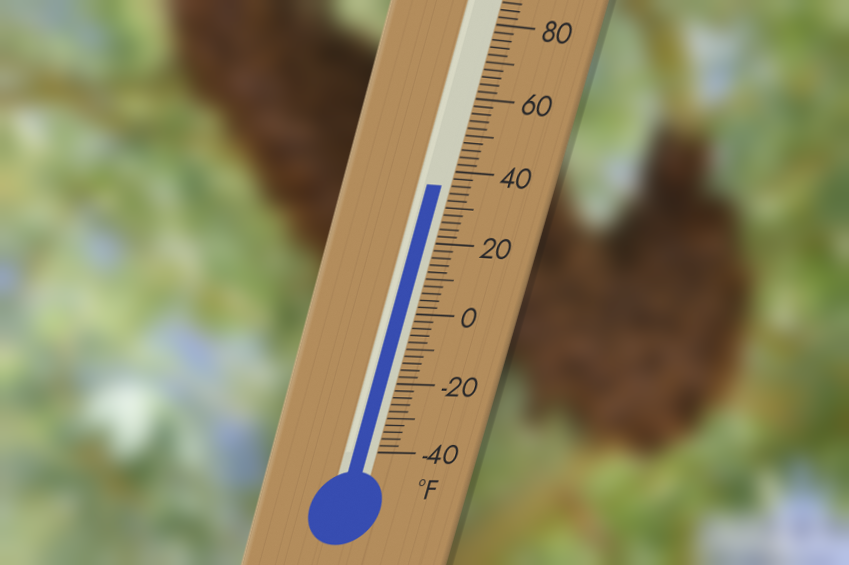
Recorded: 36 °F
